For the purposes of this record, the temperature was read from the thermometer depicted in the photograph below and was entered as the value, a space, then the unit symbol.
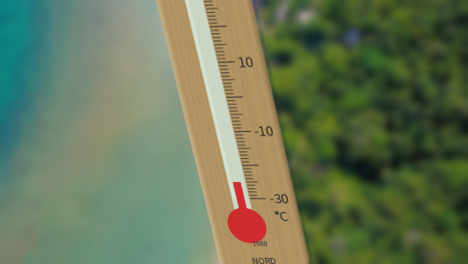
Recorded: -25 °C
